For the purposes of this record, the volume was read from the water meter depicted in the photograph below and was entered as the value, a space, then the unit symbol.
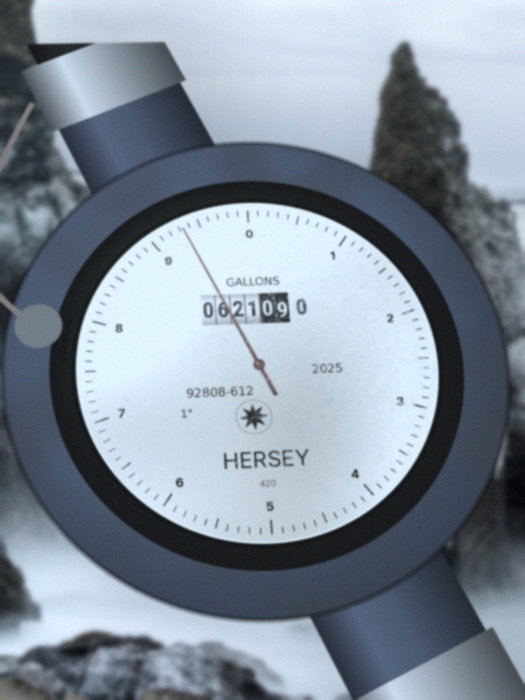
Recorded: 621089.3 gal
